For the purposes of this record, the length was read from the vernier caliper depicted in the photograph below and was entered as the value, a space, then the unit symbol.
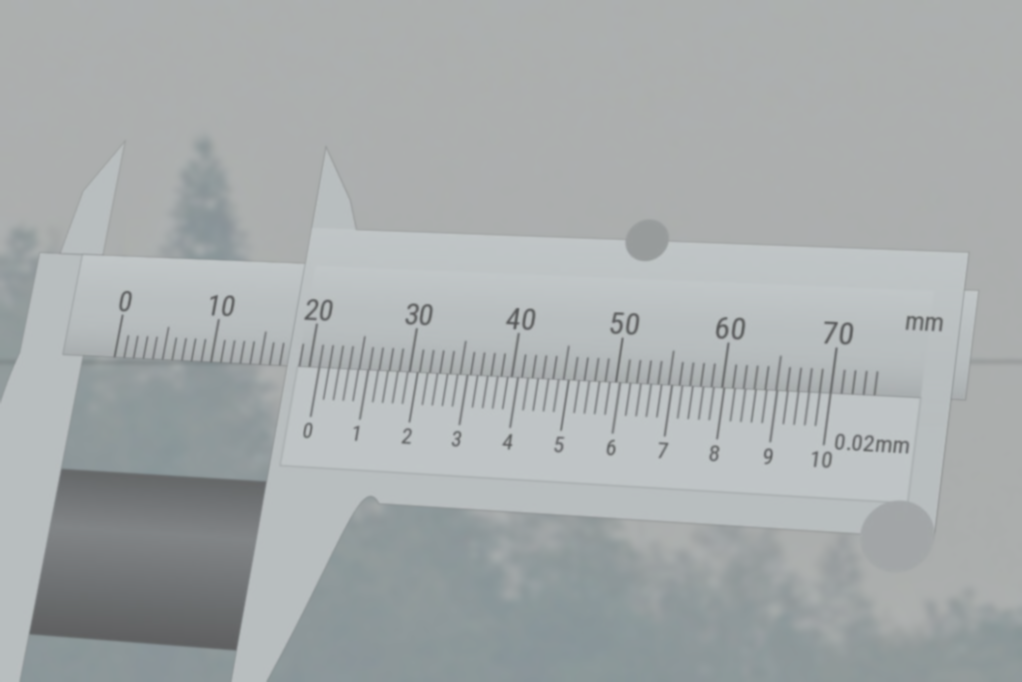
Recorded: 21.0 mm
